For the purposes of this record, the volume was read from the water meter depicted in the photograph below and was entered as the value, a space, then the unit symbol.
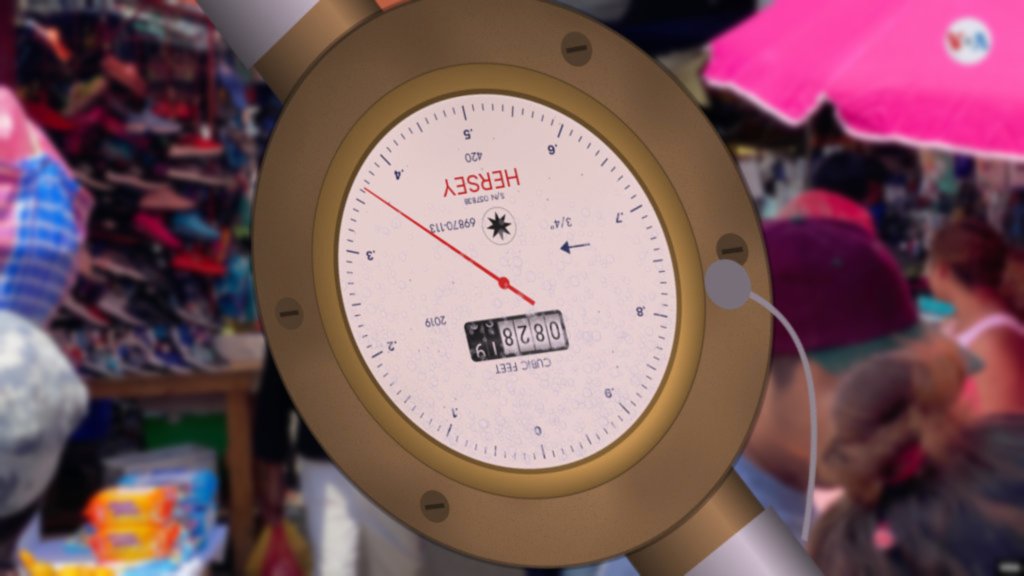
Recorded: 82819.36 ft³
